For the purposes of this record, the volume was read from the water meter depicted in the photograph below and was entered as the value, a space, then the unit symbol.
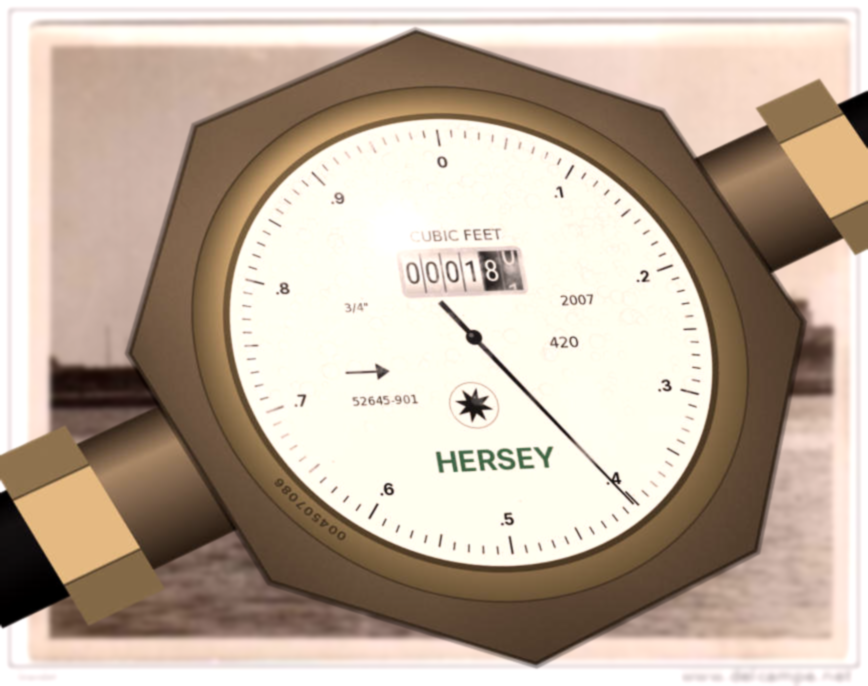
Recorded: 180.40 ft³
